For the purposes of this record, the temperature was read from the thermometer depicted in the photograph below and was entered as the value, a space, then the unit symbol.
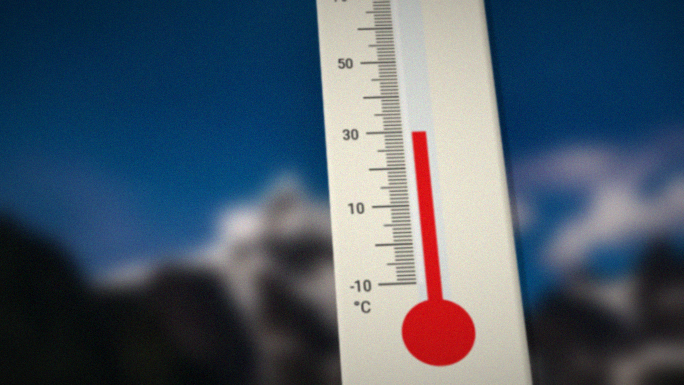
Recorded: 30 °C
